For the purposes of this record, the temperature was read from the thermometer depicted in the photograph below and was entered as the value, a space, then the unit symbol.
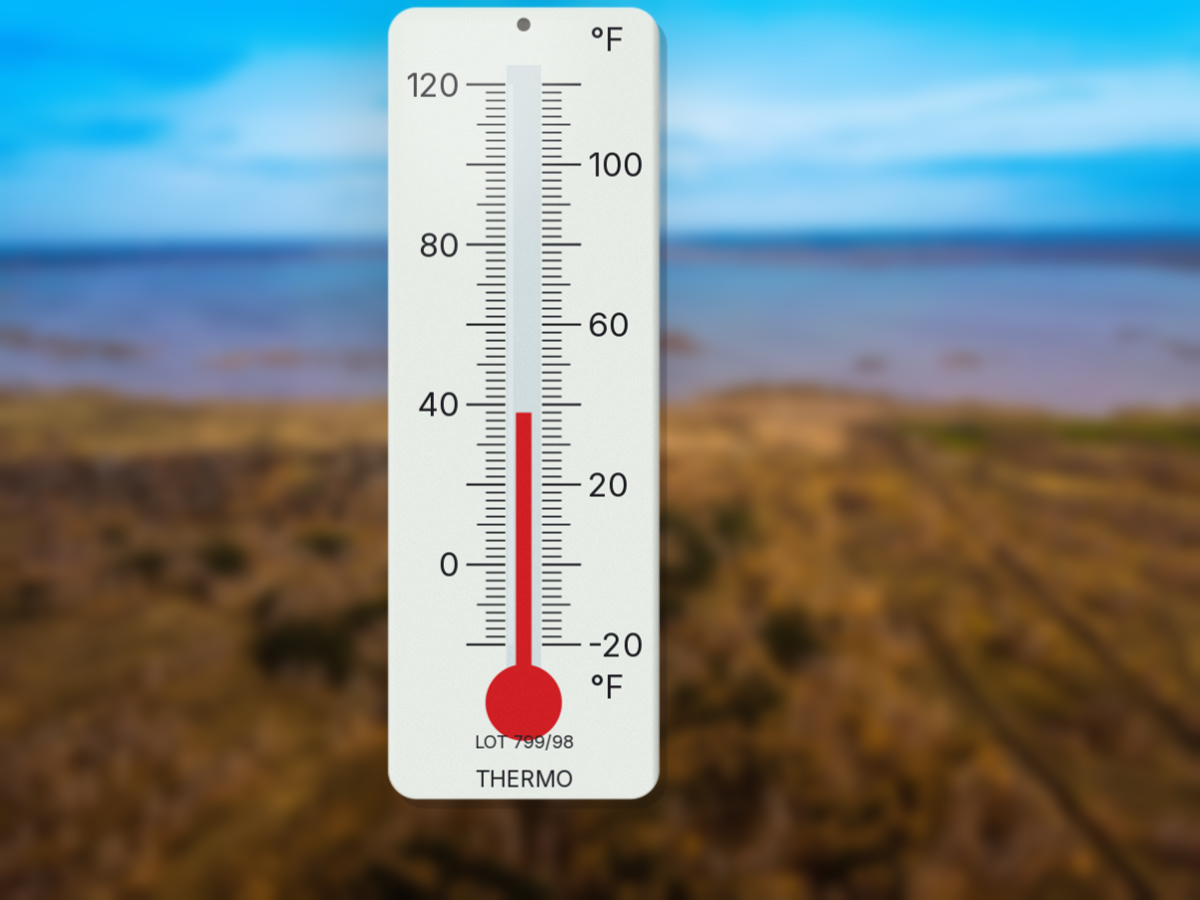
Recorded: 38 °F
